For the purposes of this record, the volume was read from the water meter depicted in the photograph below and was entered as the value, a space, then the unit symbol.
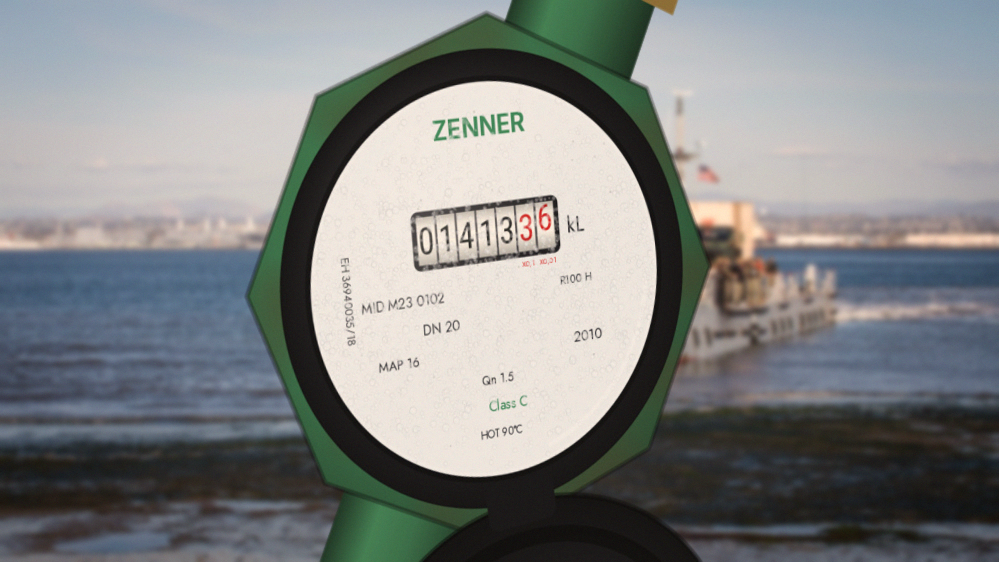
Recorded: 1413.36 kL
